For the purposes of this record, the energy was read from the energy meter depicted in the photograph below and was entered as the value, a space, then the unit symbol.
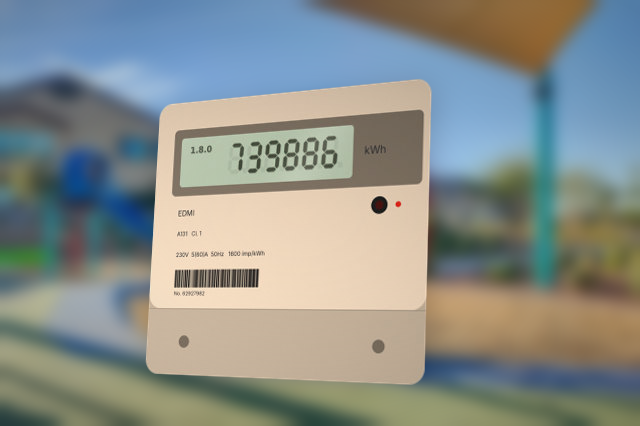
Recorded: 739886 kWh
